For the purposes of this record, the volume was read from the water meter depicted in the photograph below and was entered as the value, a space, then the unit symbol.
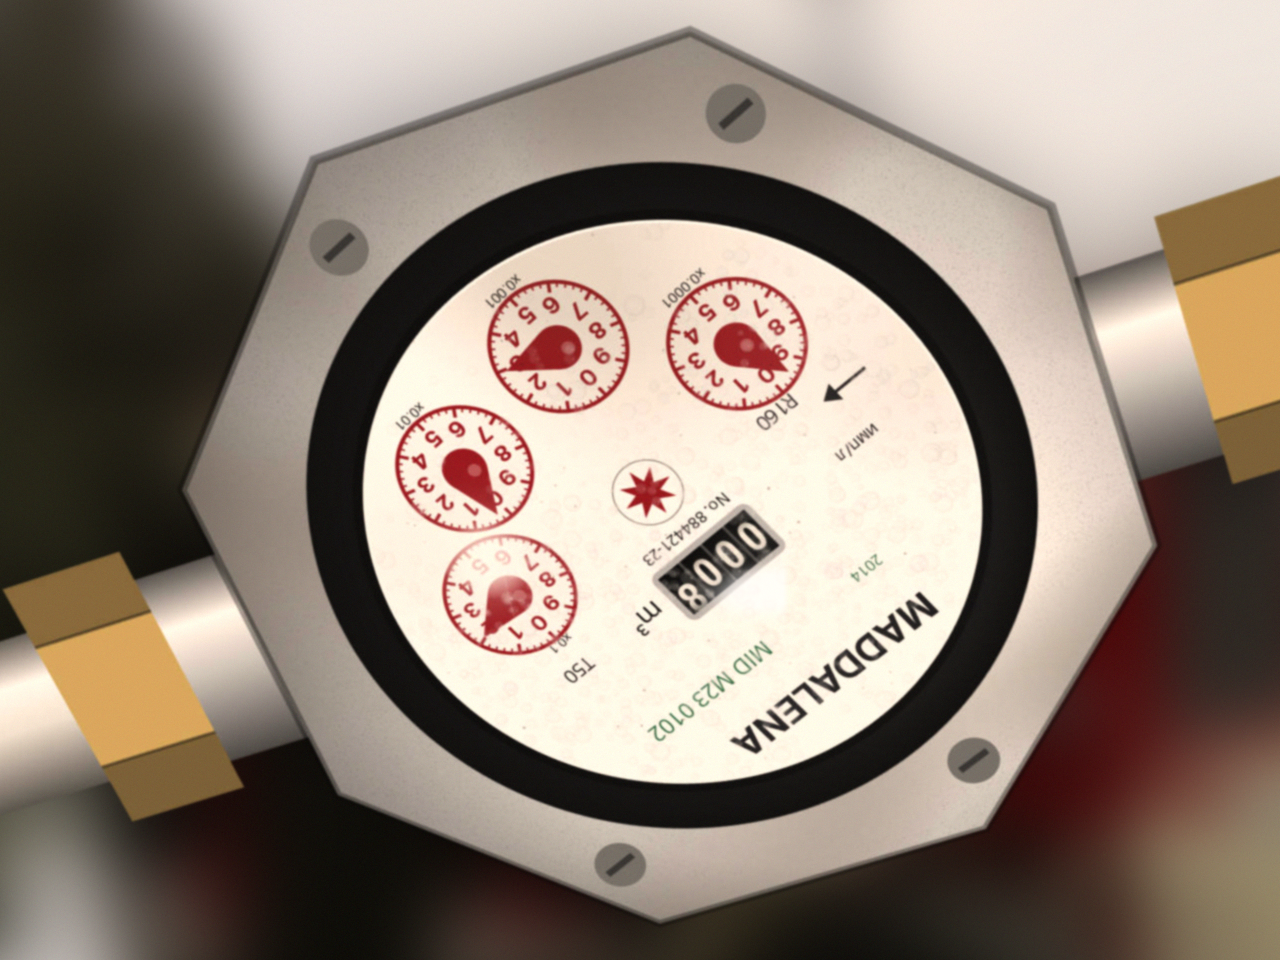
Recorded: 8.2029 m³
